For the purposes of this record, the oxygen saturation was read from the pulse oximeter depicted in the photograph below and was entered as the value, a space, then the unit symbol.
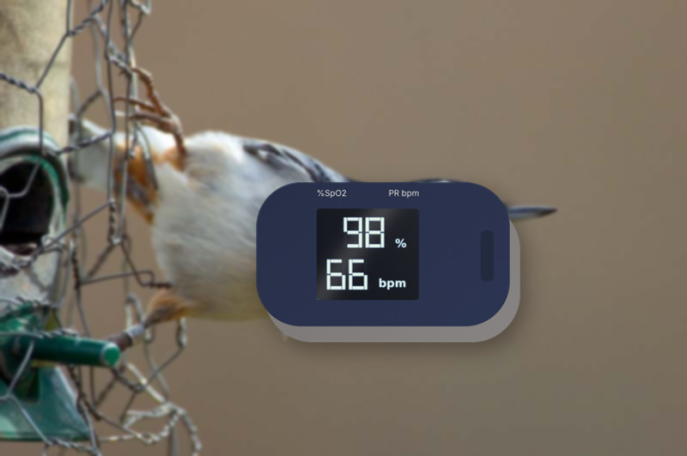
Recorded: 98 %
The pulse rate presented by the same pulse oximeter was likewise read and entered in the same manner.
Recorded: 66 bpm
